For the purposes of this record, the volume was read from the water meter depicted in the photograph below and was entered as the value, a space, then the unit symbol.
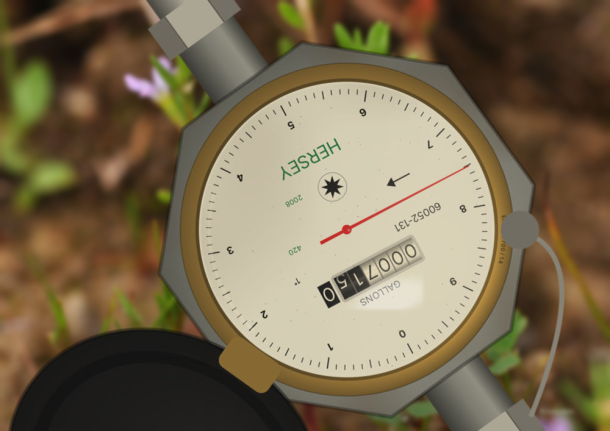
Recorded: 7147.5 gal
